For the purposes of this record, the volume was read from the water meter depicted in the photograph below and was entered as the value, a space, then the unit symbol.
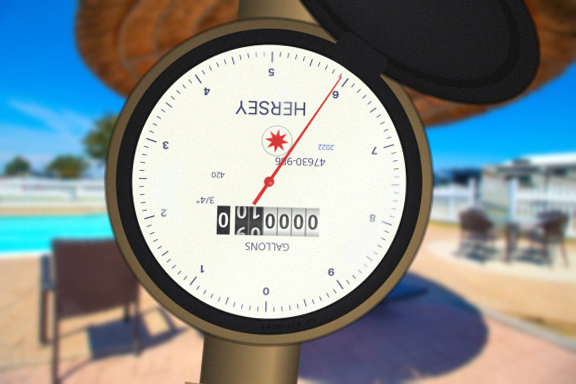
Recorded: 95.9 gal
